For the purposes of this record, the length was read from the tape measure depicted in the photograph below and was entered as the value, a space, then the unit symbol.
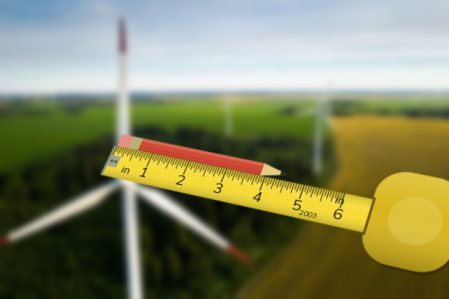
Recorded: 4.5 in
